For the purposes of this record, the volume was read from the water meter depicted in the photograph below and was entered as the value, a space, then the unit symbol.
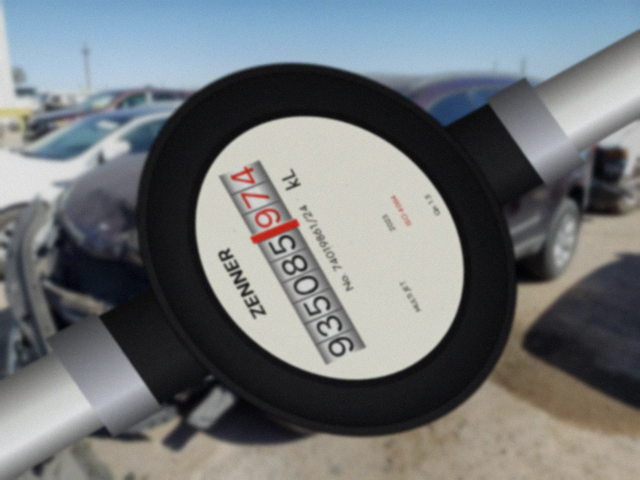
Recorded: 935085.974 kL
